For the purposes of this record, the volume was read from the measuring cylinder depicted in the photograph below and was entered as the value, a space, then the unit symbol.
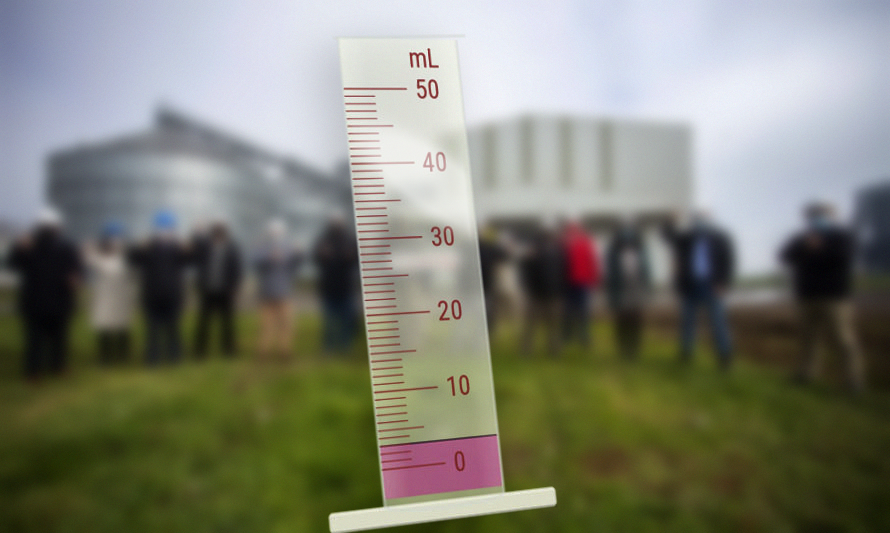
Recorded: 3 mL
